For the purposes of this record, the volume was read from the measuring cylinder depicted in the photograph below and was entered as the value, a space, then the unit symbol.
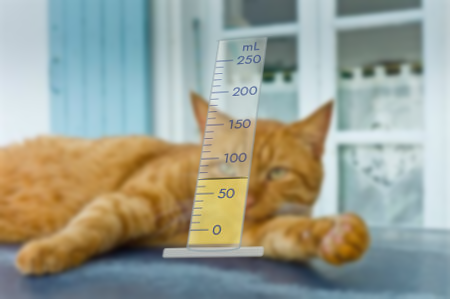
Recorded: 70 mL
